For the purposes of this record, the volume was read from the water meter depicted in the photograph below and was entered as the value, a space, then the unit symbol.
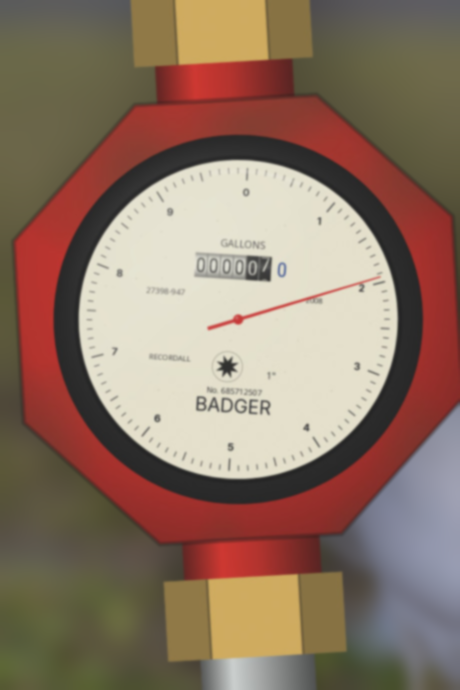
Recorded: 71.9 gal
